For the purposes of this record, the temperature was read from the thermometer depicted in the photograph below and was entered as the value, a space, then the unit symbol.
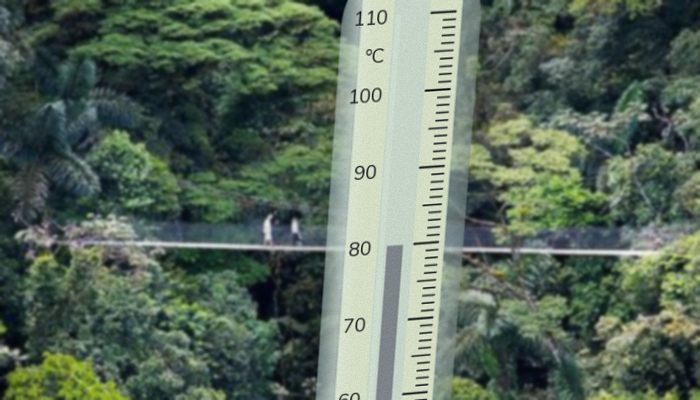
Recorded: 80 °C
